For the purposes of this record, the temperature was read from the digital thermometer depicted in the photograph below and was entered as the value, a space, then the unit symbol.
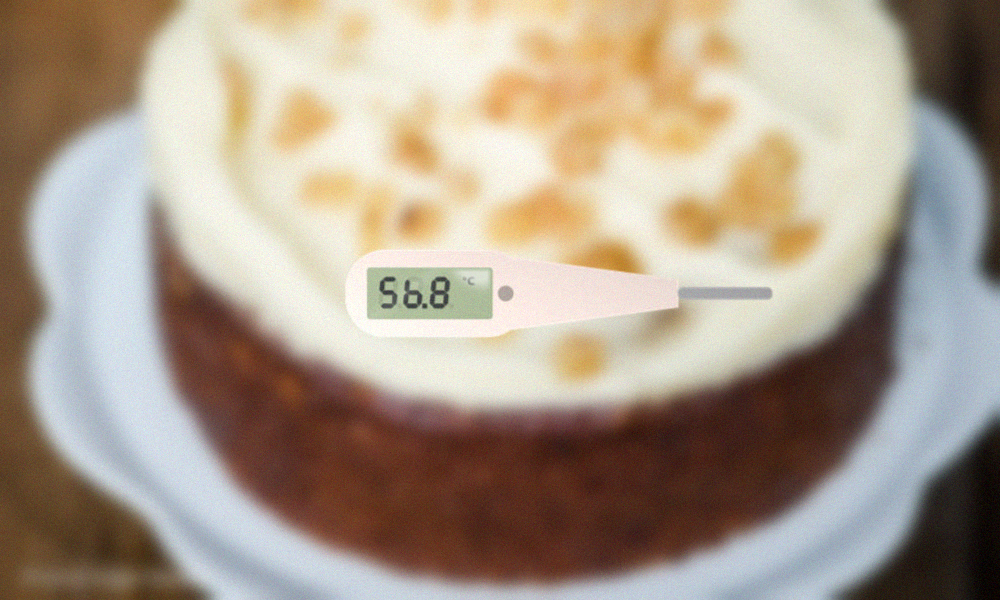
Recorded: 56.8 °C
